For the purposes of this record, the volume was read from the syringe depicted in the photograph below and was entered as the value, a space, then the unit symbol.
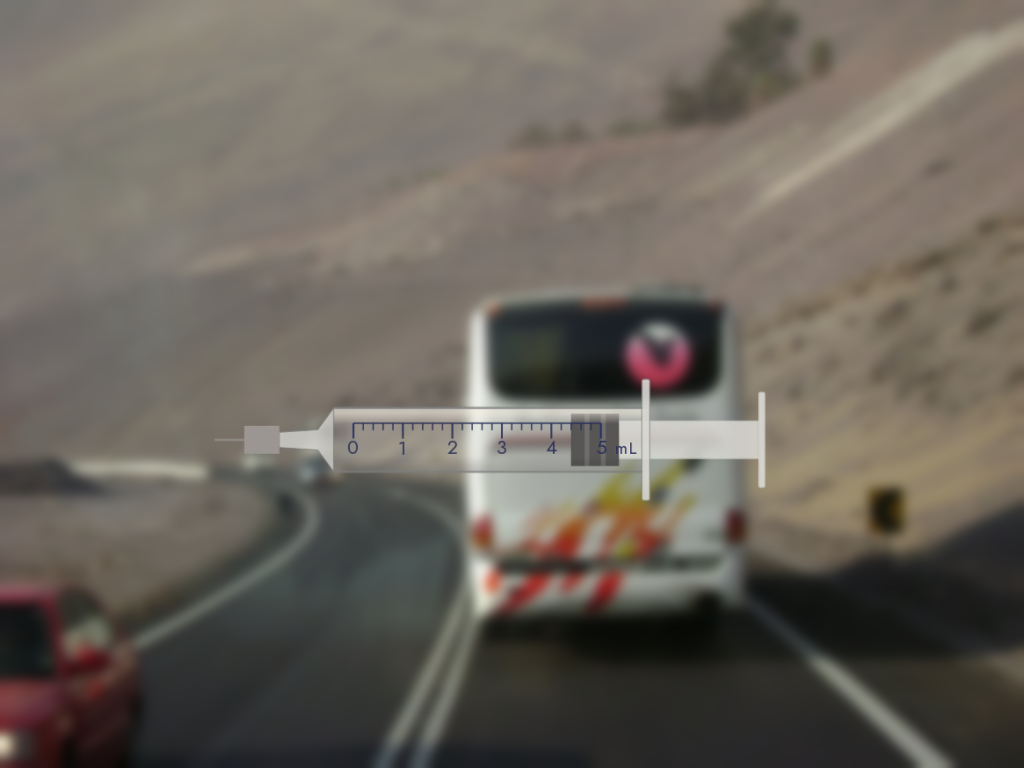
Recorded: 4.4 mL
